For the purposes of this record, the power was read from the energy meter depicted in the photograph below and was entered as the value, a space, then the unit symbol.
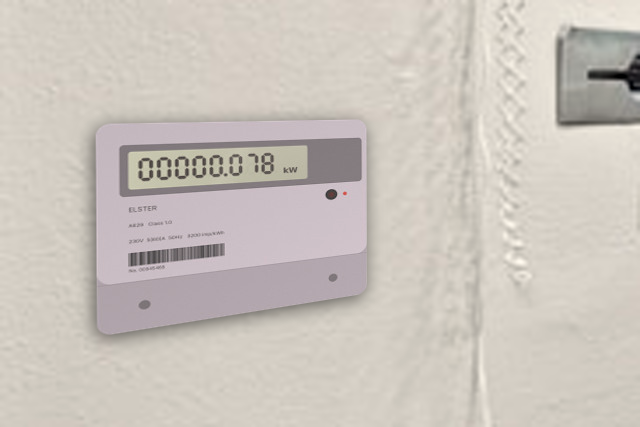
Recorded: 0.078 kW
